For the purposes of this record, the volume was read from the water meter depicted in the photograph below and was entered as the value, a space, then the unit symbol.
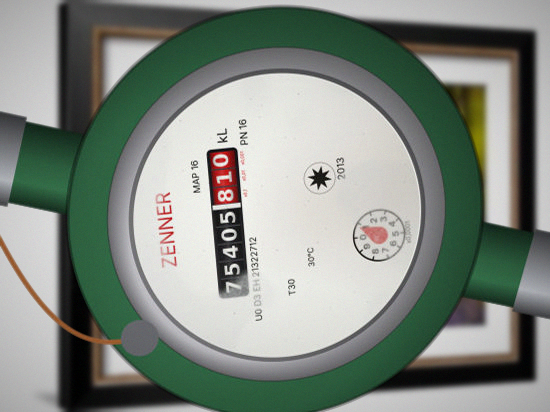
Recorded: 75405.8100 kL
